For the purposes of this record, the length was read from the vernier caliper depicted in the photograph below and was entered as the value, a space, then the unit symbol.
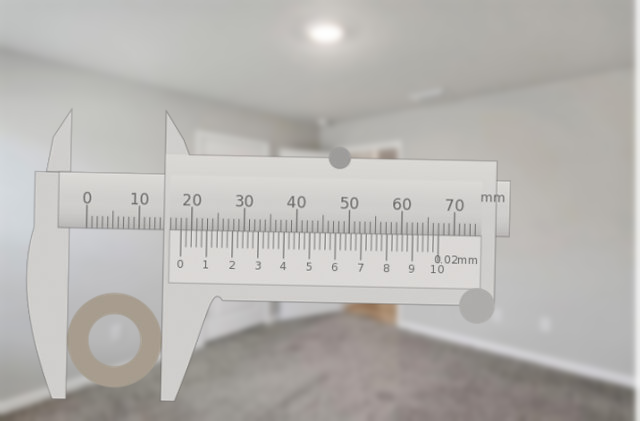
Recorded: 18.0 mm
